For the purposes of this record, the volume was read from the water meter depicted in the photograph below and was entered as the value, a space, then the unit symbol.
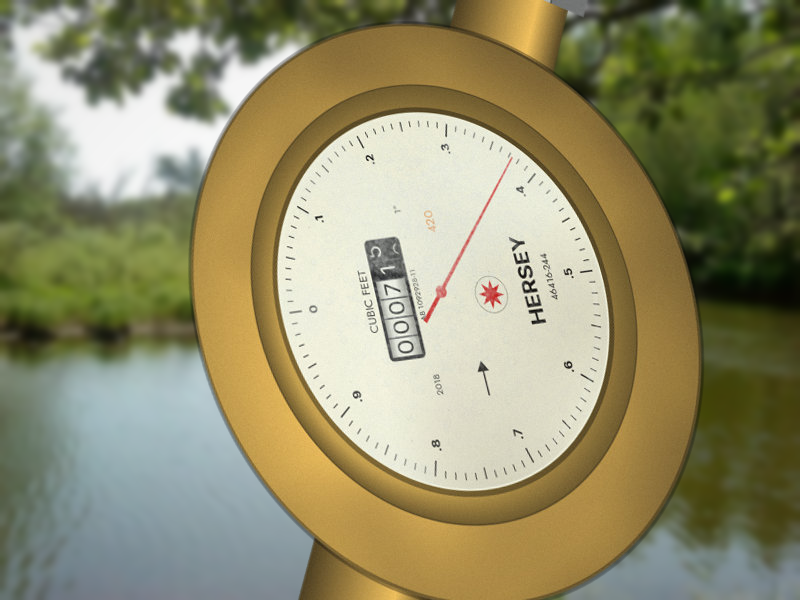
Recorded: 715.37 ft³
